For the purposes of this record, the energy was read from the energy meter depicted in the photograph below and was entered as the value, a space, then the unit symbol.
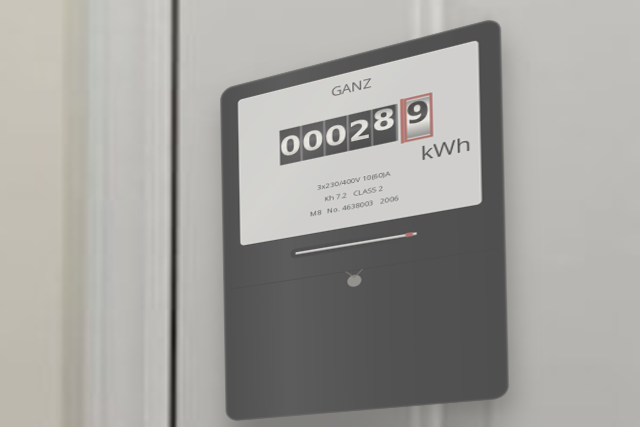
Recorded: 28.9 kWh
